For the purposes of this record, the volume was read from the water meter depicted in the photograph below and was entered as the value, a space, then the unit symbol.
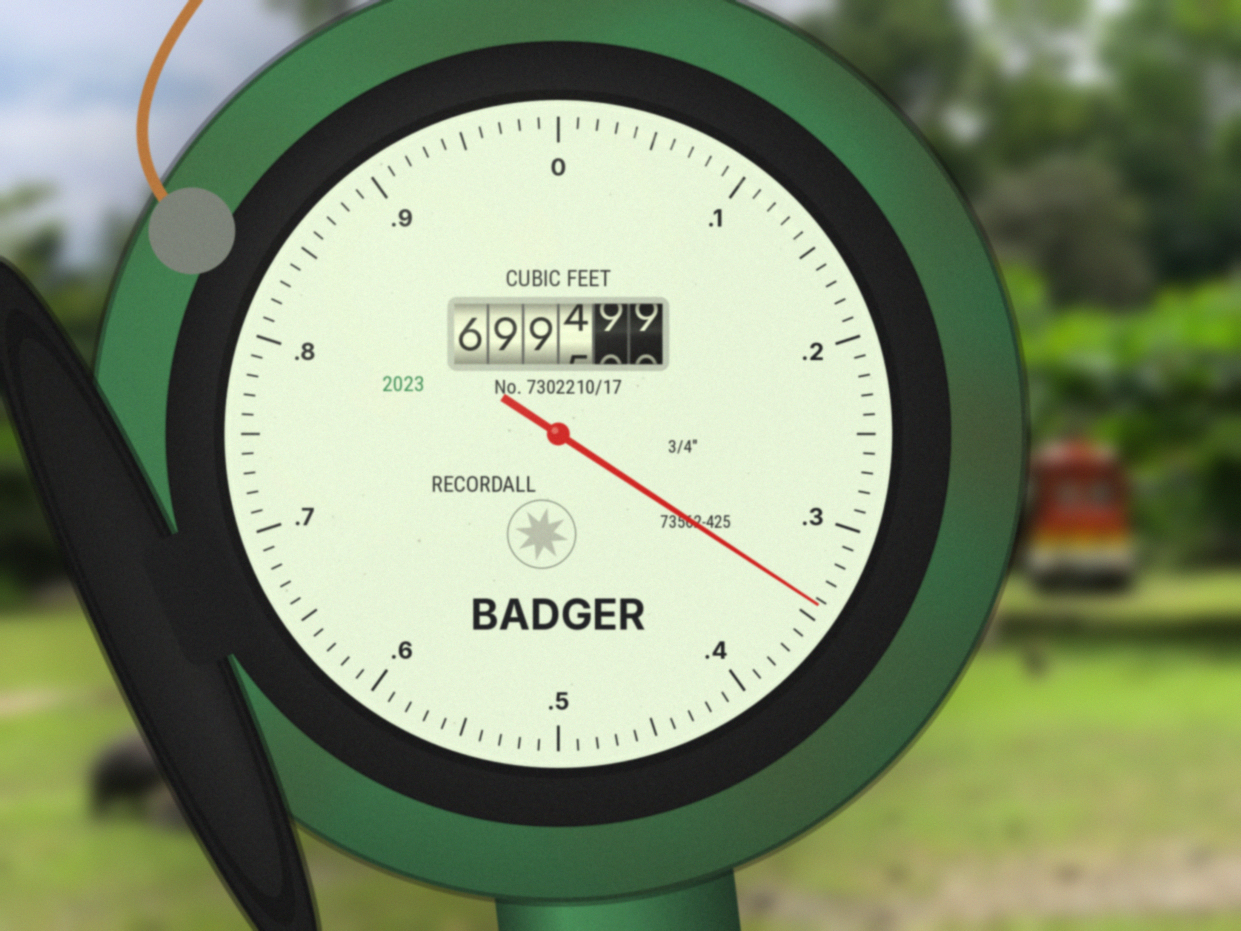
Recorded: 699499.34 ft³
